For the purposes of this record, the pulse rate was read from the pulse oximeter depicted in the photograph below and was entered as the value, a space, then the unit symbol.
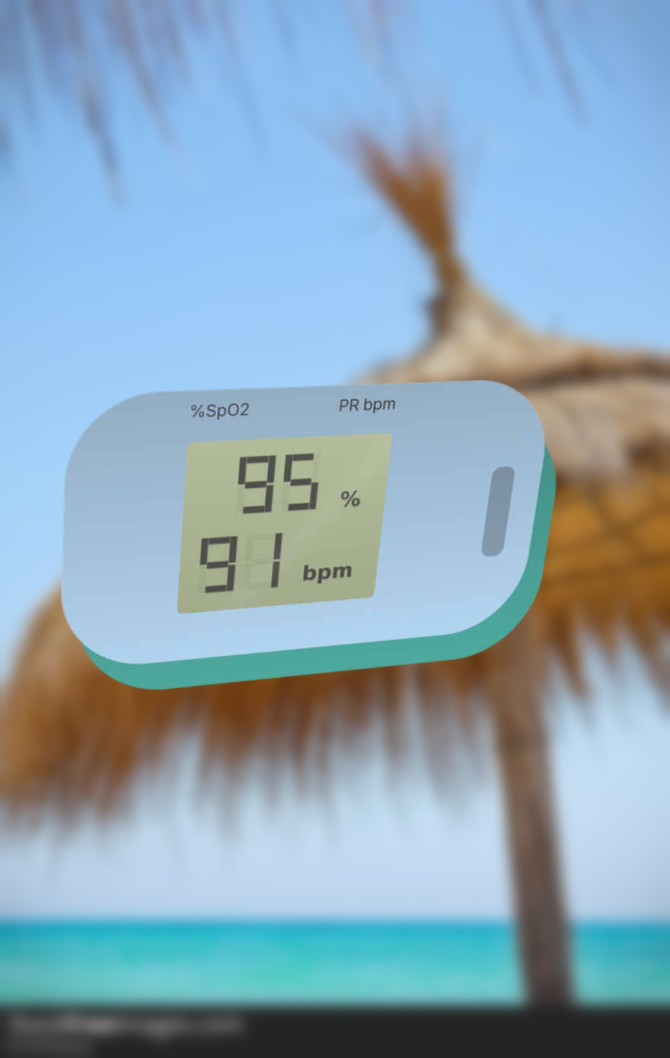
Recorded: 91 bpm
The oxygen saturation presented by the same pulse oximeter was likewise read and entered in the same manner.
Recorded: 95 %
